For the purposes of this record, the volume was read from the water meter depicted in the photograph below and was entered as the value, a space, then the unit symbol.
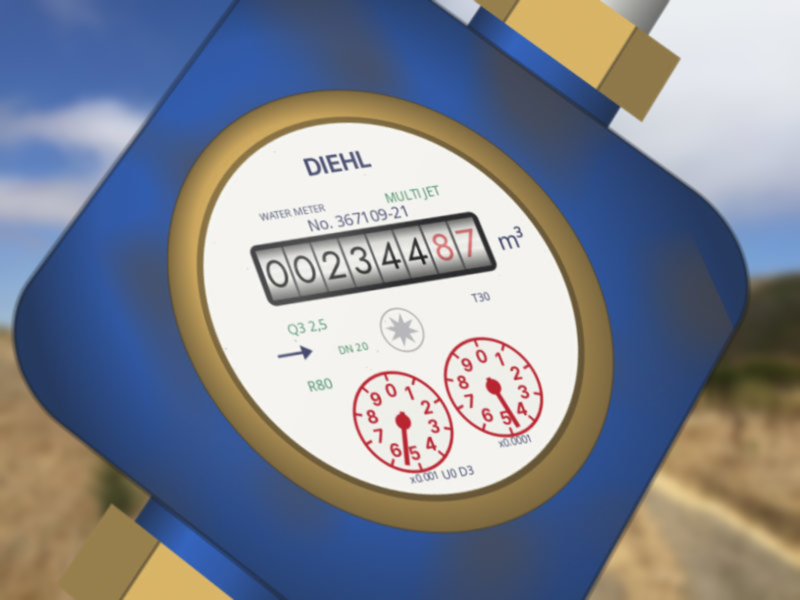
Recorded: 2344.8754 m³
